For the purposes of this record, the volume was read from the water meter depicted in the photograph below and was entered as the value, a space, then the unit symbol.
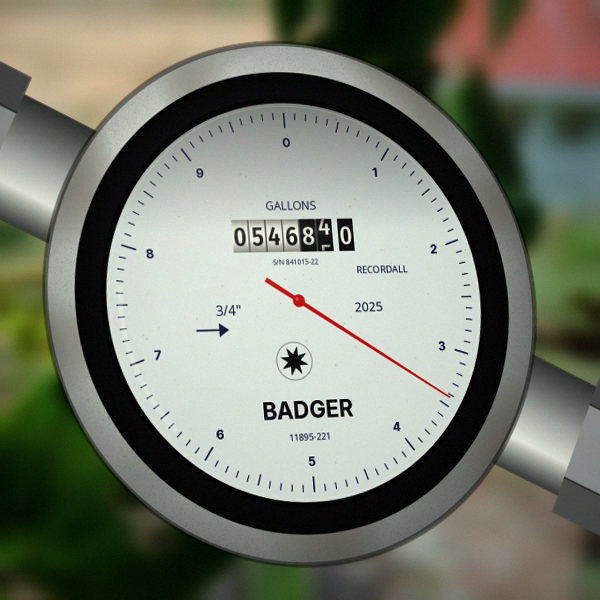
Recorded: 546843.4 gal
